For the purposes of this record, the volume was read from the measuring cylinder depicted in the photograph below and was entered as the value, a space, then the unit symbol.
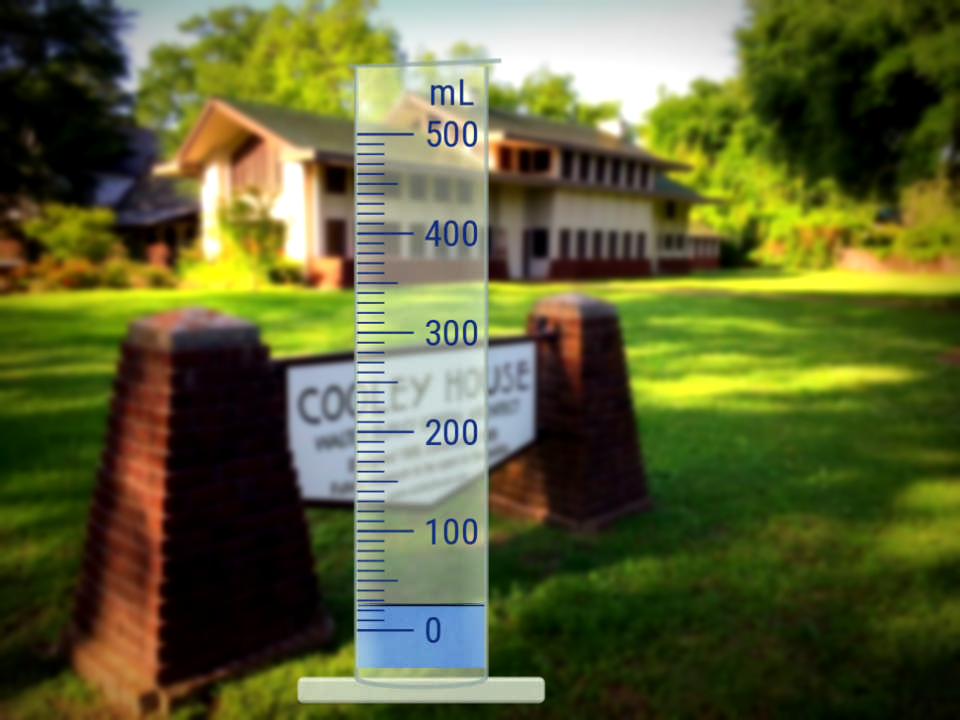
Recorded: 25 mL
